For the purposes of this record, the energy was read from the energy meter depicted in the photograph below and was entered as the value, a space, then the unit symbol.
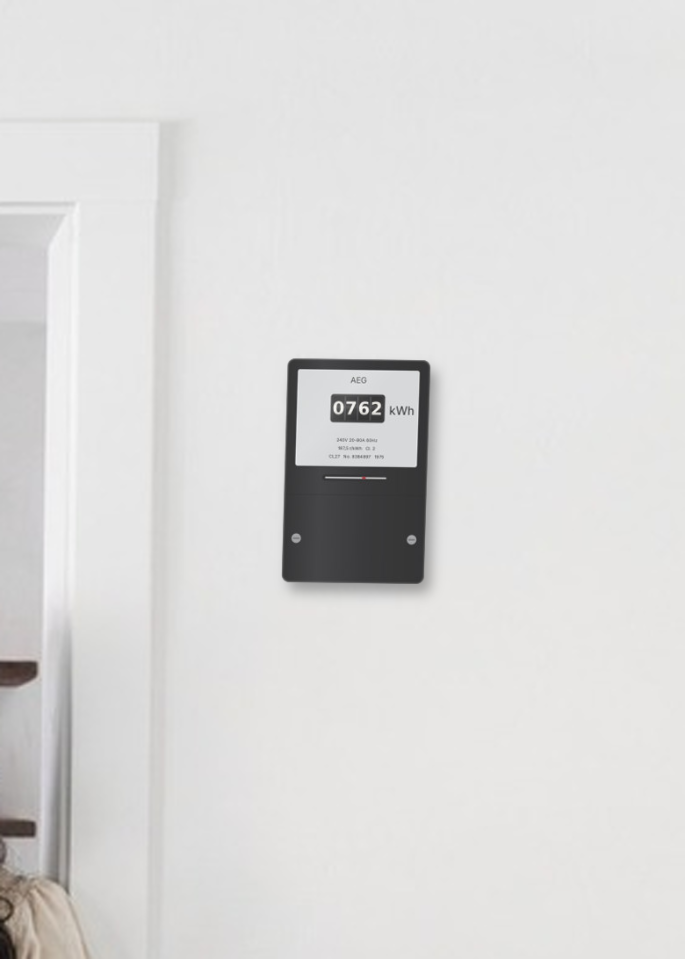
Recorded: 762 kWh
